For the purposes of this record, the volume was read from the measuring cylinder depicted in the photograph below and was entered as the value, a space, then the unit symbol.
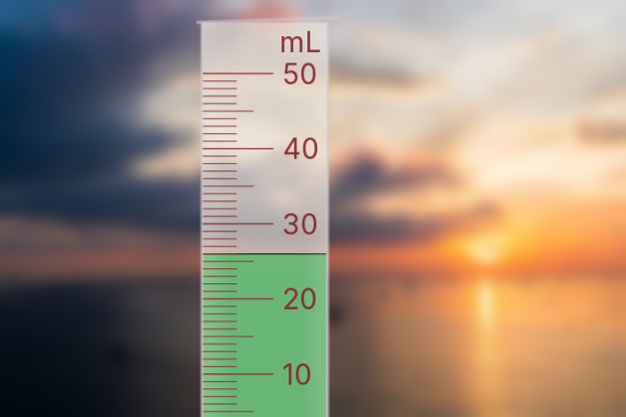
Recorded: 26 mL
